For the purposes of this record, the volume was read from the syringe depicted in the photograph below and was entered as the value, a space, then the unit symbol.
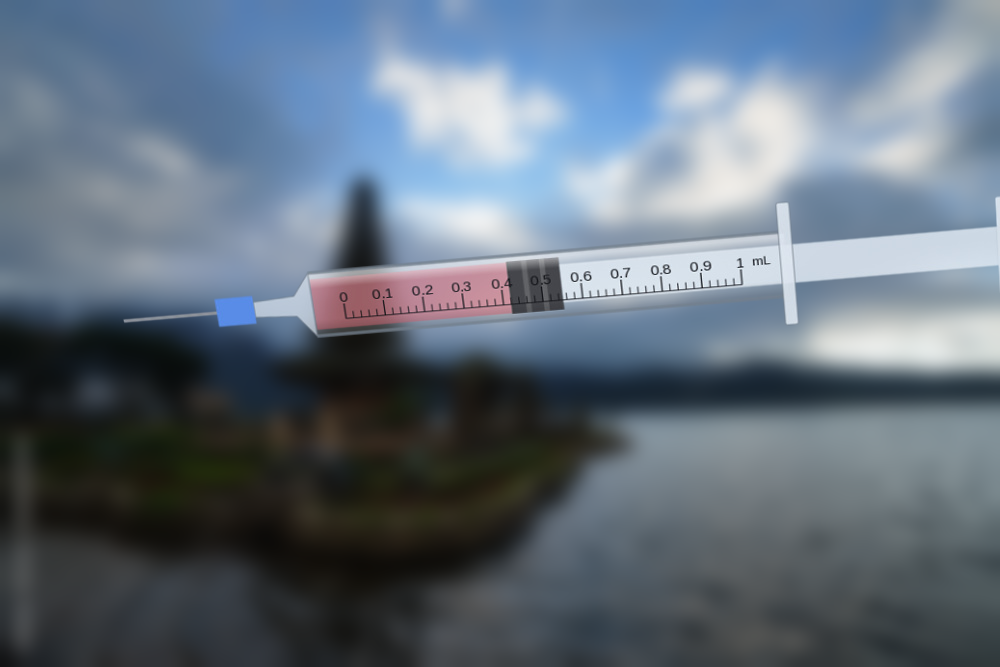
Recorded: 0.42 mL
